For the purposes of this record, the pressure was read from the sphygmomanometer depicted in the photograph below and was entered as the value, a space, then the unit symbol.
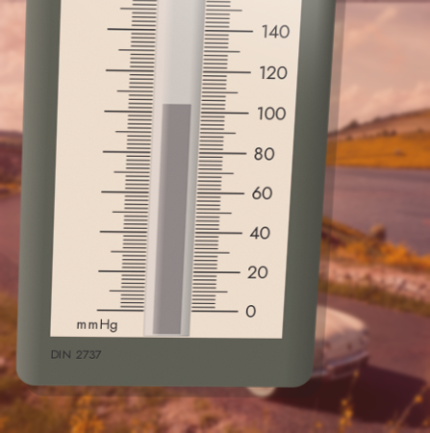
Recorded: 104 mmHg
